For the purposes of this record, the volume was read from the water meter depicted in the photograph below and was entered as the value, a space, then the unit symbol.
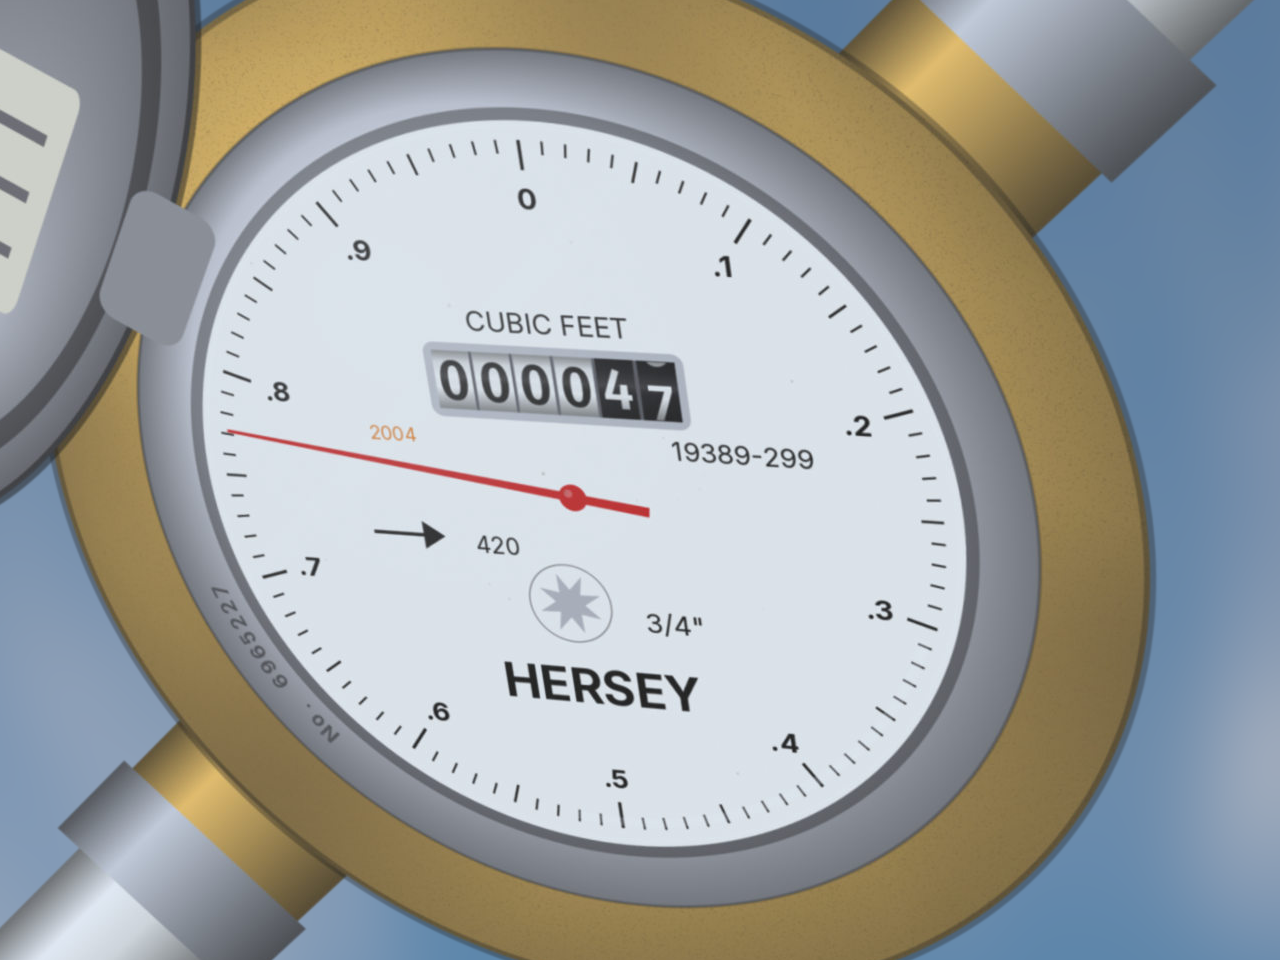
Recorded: 46.77 ft³
